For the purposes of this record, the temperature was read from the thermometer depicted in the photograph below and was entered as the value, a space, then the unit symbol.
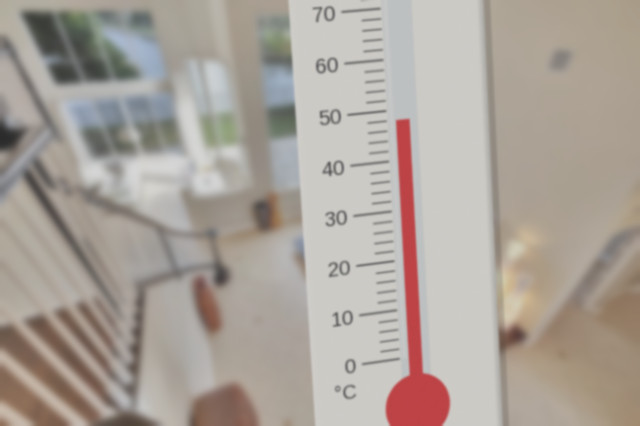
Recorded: 48 °C
